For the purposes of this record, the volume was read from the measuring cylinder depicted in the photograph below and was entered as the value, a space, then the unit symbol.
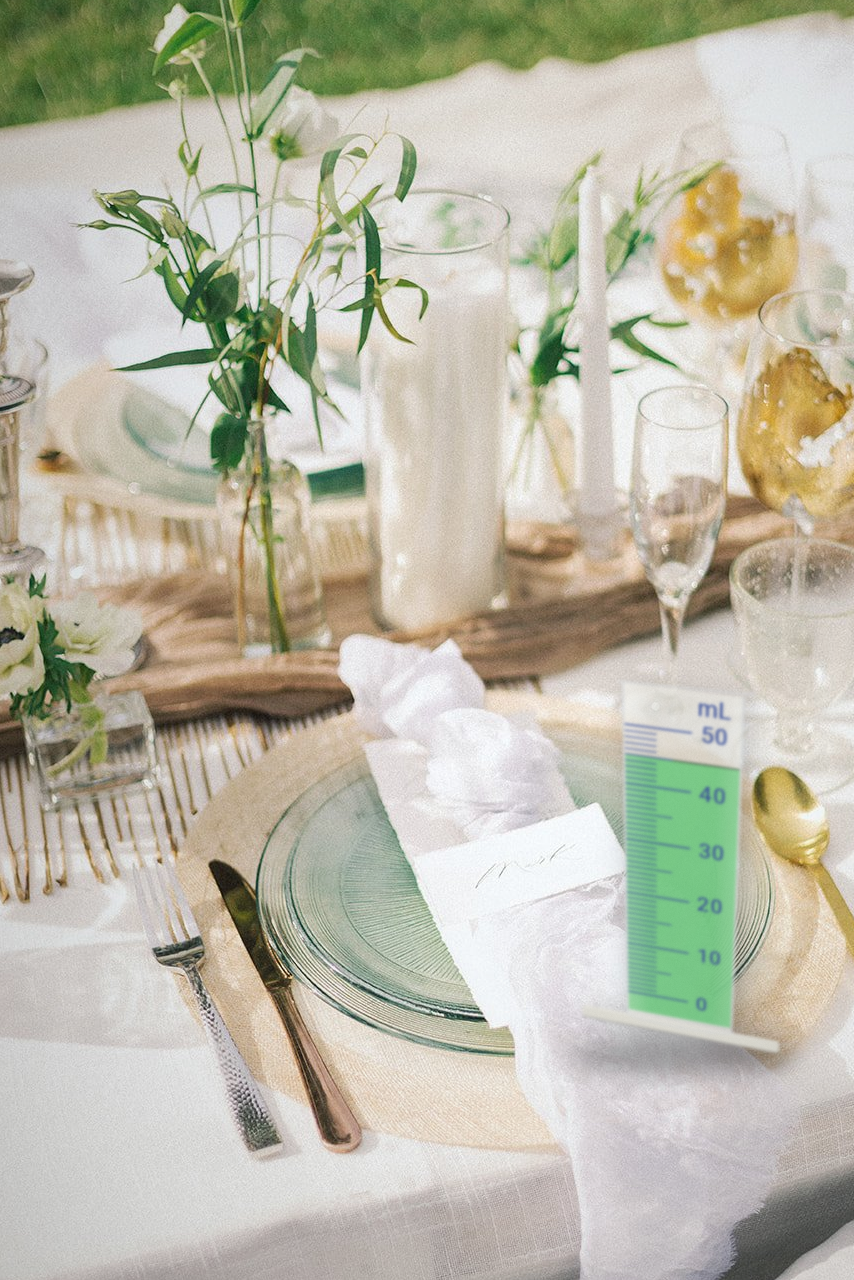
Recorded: 45 mL
